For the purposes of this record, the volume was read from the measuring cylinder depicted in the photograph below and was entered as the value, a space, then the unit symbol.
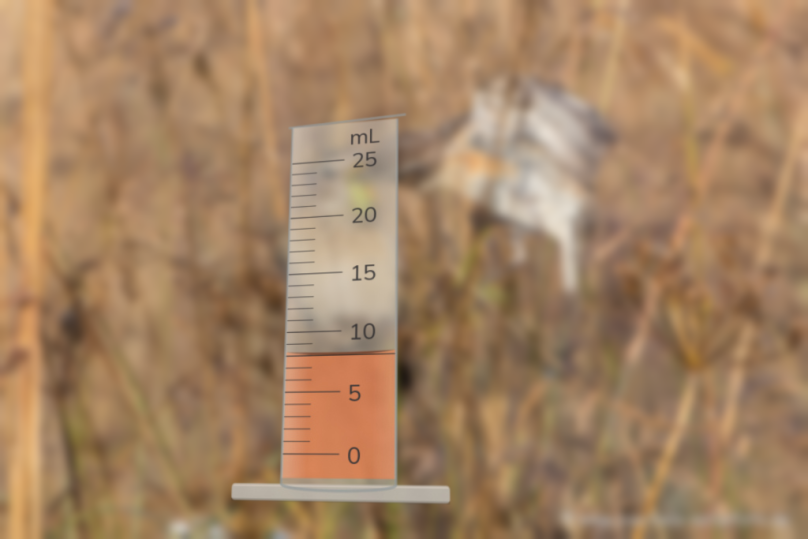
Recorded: 8 mL
